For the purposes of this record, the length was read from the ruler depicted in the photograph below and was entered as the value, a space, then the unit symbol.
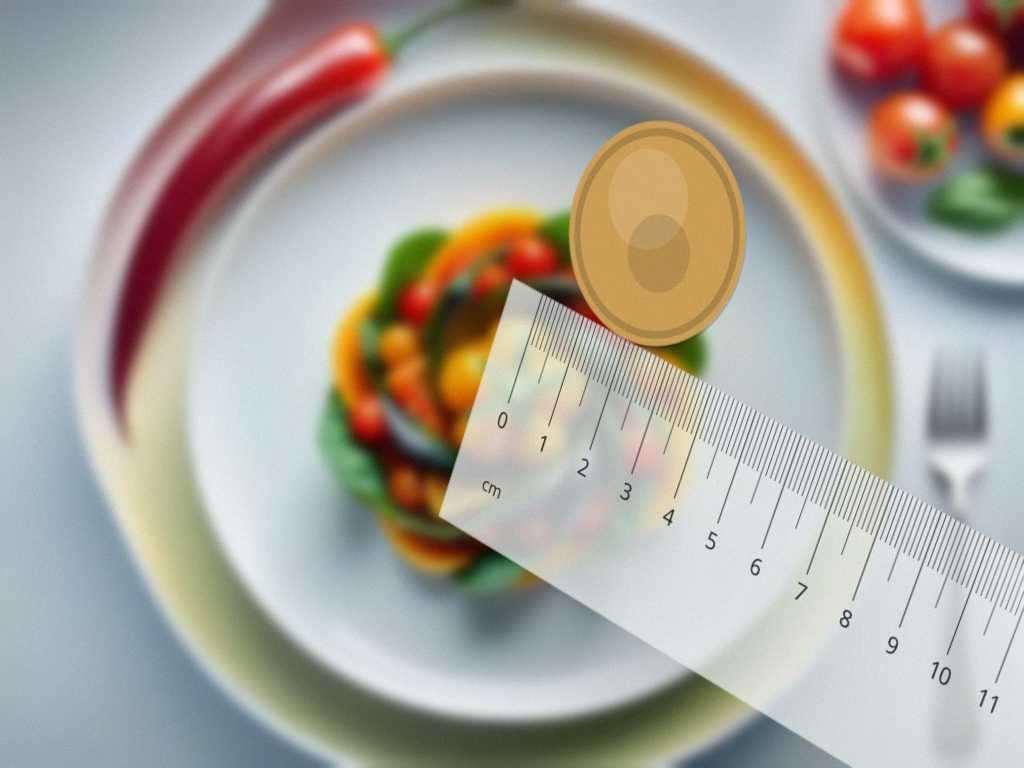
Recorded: 3.8 cm
